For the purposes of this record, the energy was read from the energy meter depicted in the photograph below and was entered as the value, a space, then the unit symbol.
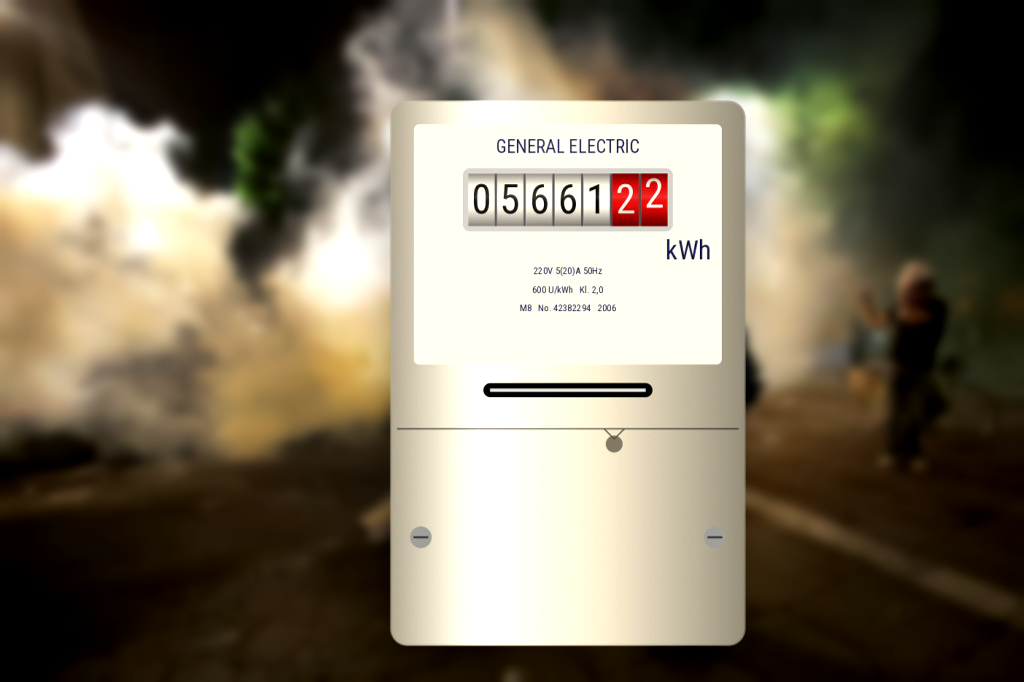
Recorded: 5661.22 kWh
